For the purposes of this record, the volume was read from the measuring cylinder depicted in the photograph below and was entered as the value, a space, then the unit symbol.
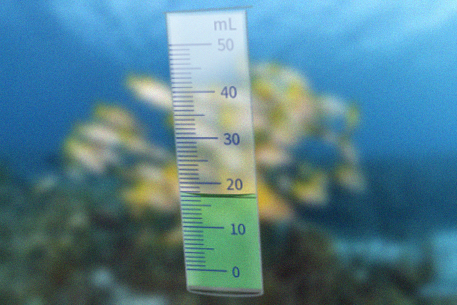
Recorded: 17 mL
